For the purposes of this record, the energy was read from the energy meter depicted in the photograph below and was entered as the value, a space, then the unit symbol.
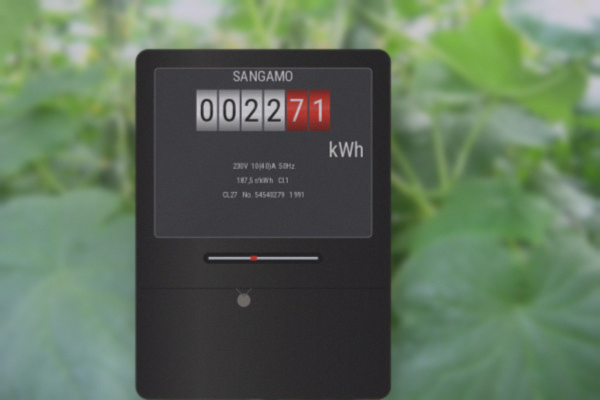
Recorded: 22.71 kWh
